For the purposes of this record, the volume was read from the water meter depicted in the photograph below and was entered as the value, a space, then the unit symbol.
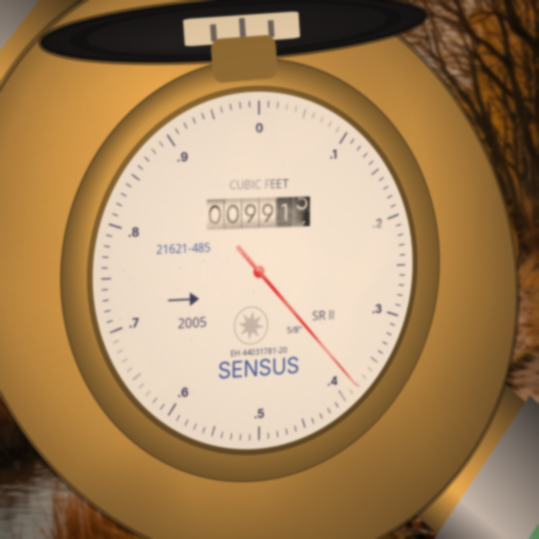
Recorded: 9915.38 ft³
